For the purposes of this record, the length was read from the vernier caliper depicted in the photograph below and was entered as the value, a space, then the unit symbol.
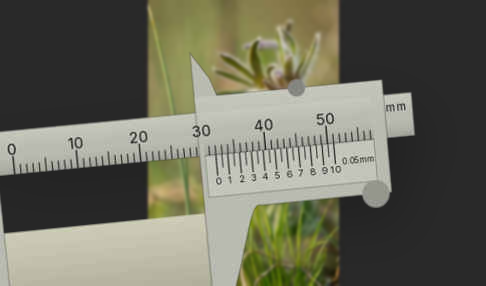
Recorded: 32.0 mm
